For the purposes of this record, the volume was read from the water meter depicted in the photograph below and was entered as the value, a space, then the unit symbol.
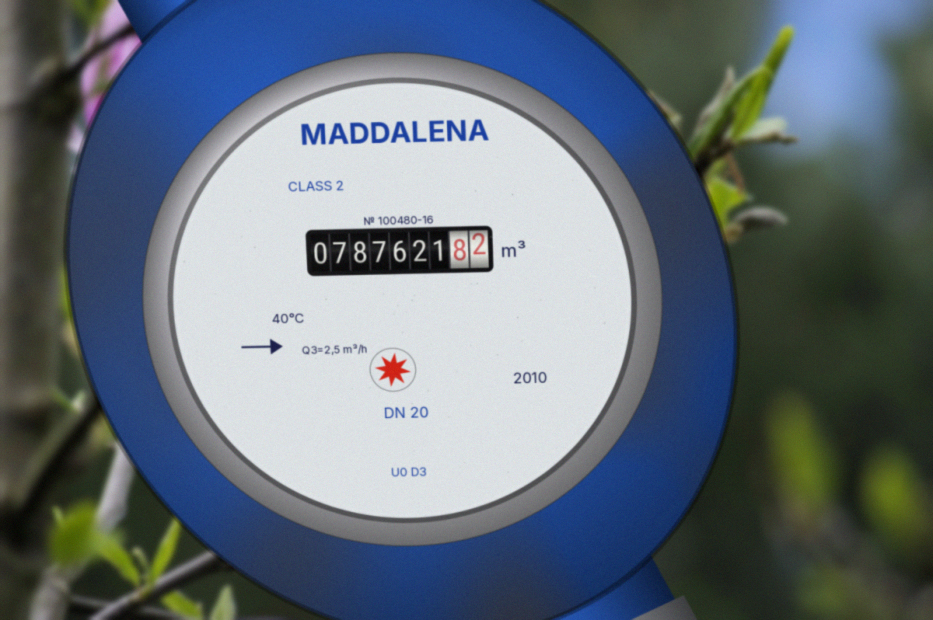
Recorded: 787621.82 m³
